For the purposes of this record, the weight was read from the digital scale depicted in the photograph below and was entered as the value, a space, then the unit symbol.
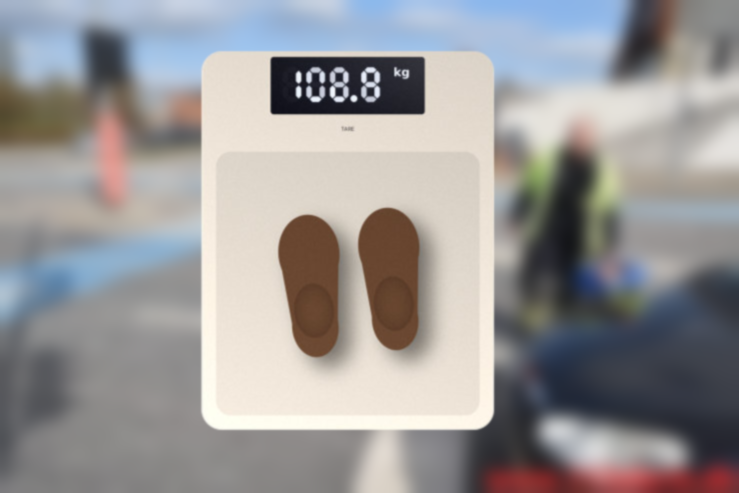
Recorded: 108.8 kg
